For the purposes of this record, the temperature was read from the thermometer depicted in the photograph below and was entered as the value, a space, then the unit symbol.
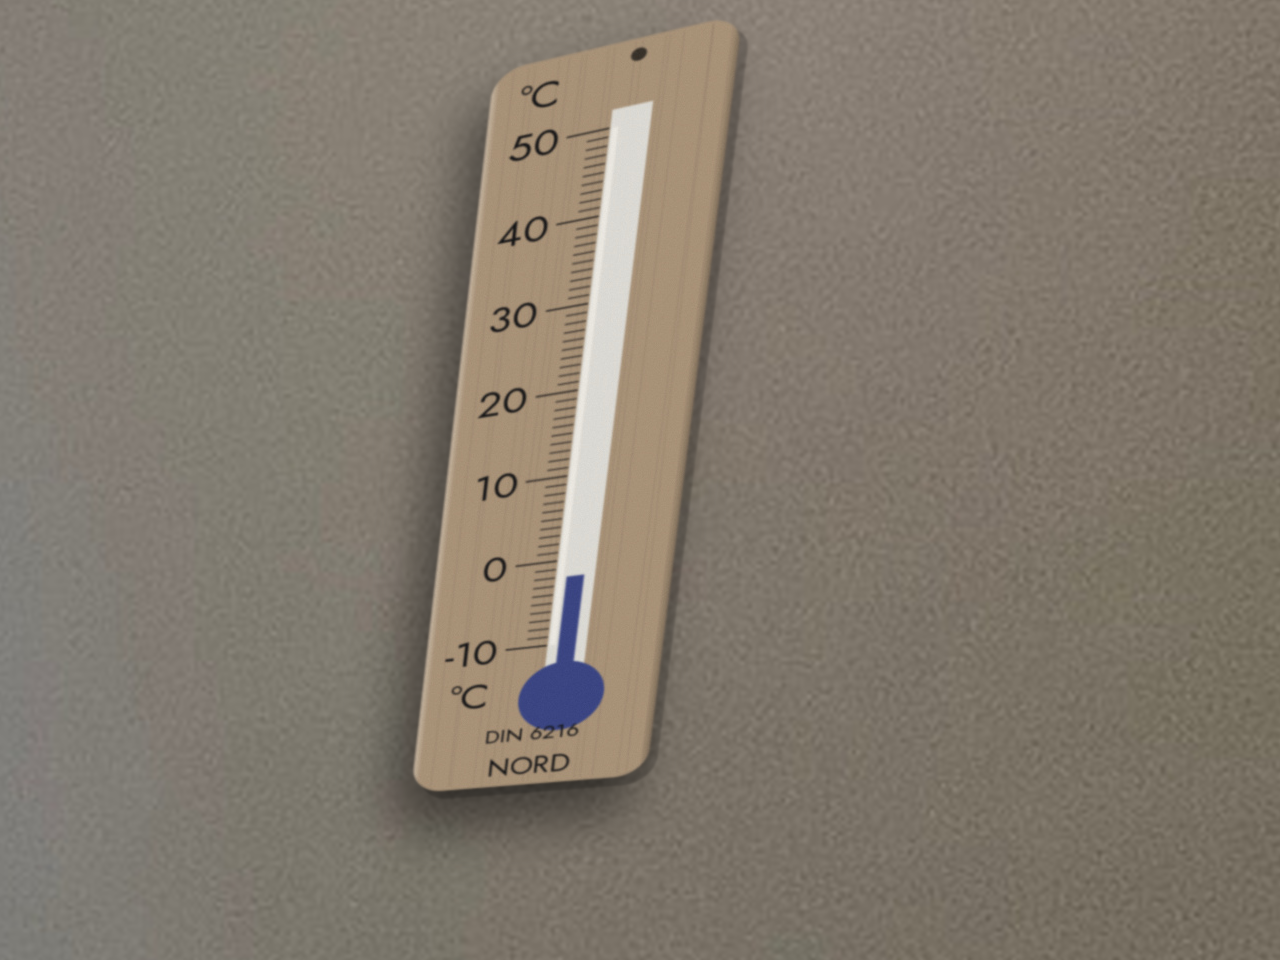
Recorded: -2 °C
